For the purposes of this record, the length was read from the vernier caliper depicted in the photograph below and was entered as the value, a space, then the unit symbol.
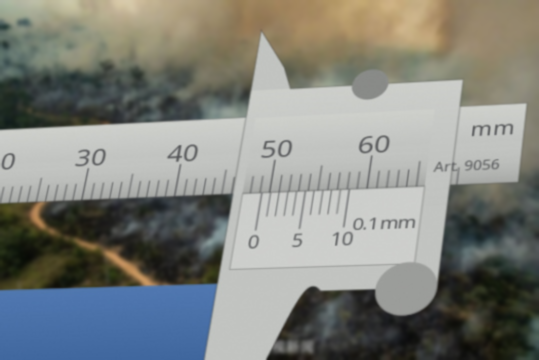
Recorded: 49.2 mm
